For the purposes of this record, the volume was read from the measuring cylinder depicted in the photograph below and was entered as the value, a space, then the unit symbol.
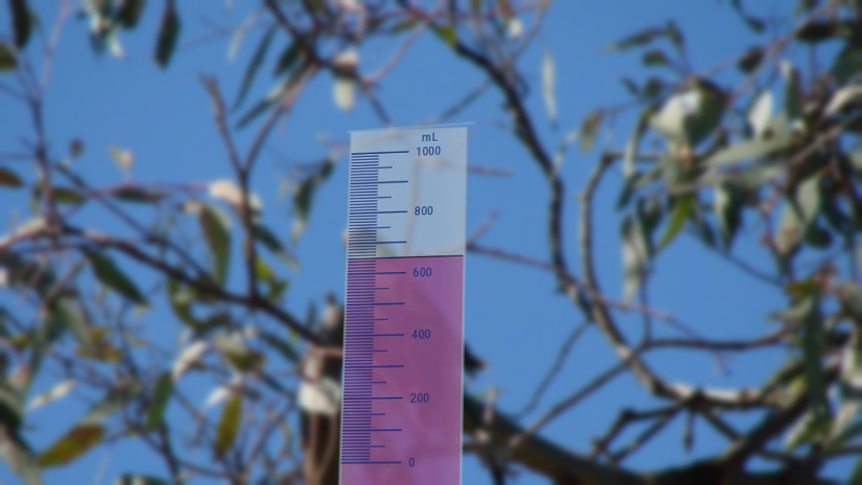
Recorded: 650 mL
